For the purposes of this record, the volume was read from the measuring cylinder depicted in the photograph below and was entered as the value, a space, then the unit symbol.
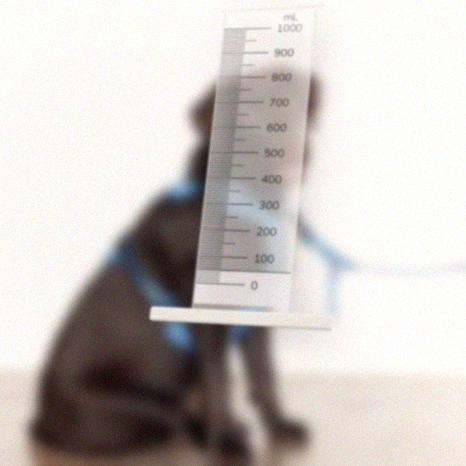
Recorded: 50 mL
